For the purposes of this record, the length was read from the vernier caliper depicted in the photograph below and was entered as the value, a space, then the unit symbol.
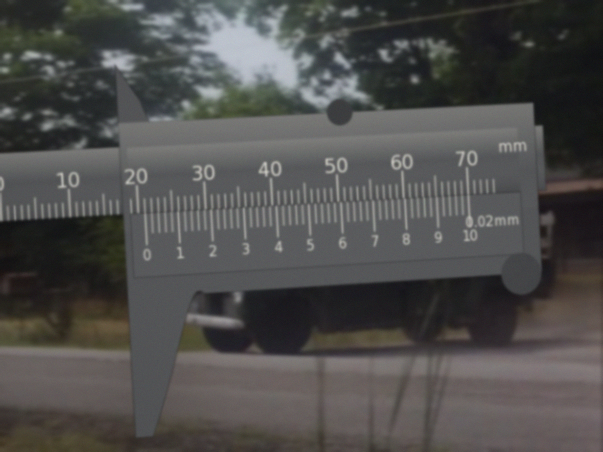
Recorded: 21.0 mm
